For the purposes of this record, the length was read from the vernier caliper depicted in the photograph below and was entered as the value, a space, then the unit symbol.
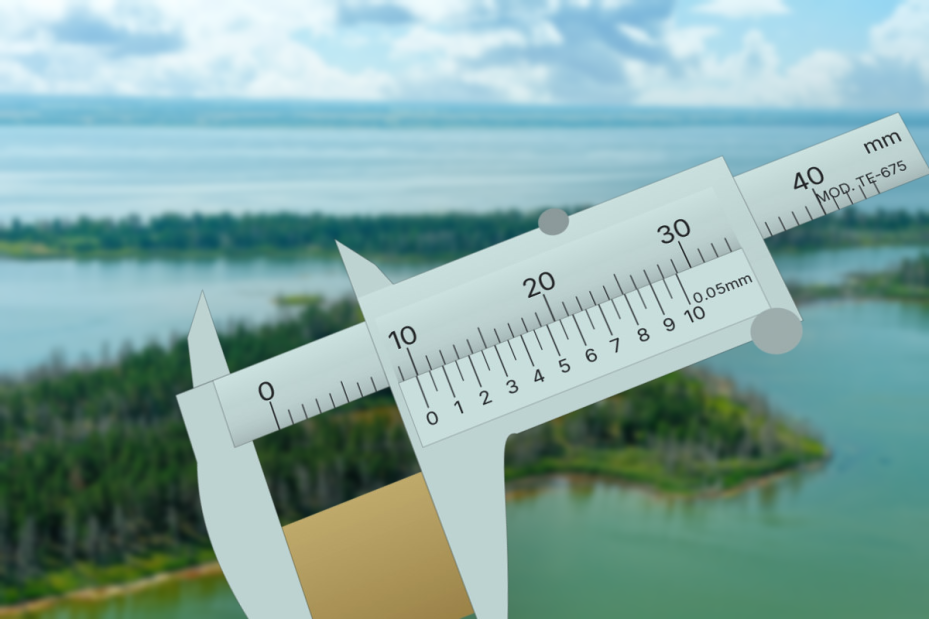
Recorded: 9.9 mm
